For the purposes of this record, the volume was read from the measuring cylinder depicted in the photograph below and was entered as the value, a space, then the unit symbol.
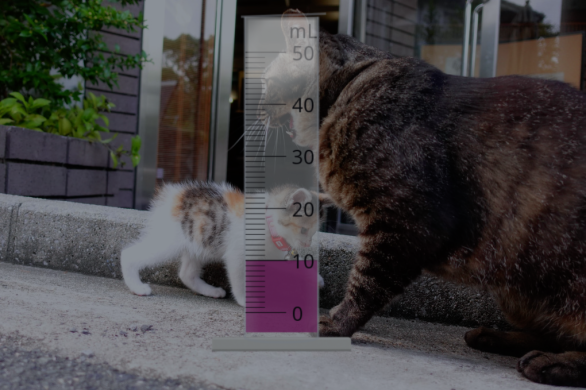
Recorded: 10 mL
